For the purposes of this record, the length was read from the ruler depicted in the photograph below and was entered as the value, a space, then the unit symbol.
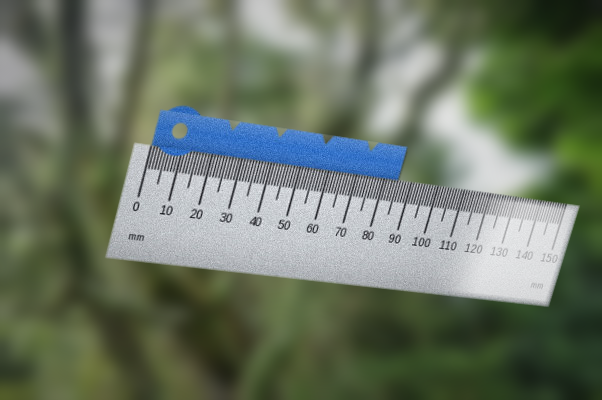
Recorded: 85 mm
